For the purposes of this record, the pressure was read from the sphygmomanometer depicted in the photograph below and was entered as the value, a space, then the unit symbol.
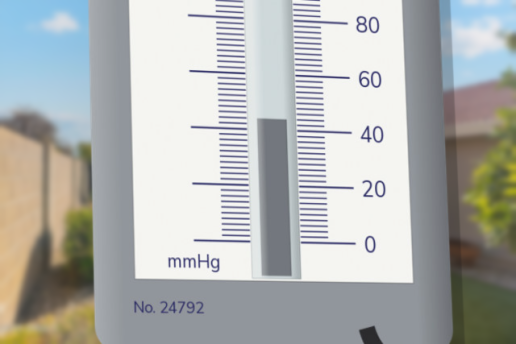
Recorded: 44 mmHg
